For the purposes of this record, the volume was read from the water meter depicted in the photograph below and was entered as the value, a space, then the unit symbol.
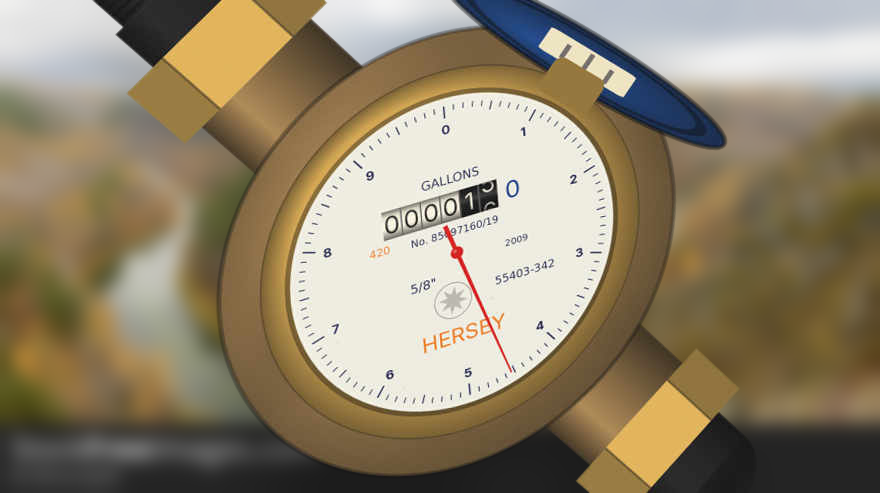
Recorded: 154.5 gal
